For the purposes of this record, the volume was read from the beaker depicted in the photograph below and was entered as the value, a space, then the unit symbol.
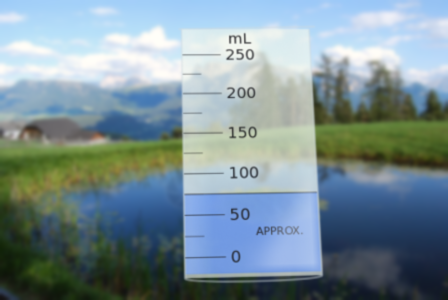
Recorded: 75 mL
